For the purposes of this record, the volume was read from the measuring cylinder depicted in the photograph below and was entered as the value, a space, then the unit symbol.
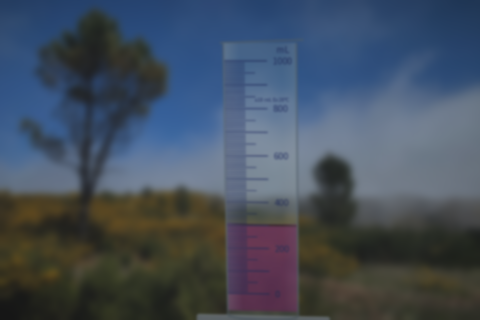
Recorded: 300 mL
